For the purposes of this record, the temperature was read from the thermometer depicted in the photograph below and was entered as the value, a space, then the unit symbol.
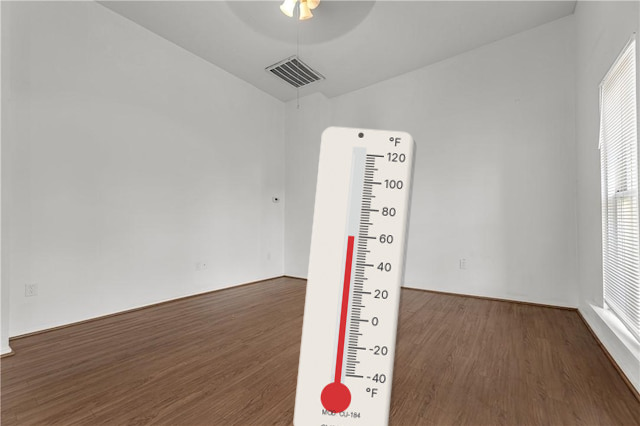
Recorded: 60 °F
